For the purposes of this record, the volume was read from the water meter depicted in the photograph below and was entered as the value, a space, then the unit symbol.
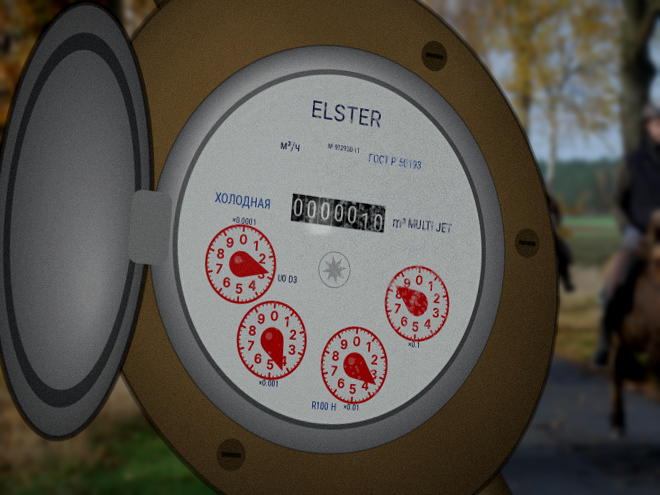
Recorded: 9.8342 m³
